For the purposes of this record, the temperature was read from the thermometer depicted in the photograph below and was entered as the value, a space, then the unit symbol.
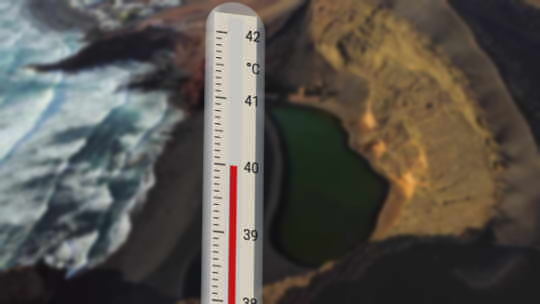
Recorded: 40 °C
